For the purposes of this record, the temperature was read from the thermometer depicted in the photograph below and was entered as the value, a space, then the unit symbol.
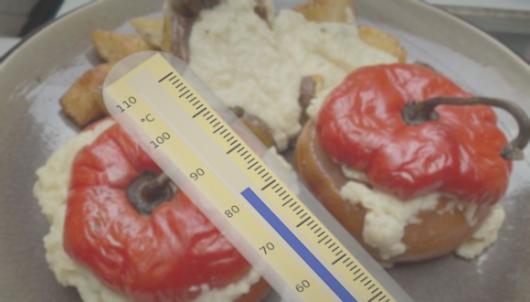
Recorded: 82 °C
